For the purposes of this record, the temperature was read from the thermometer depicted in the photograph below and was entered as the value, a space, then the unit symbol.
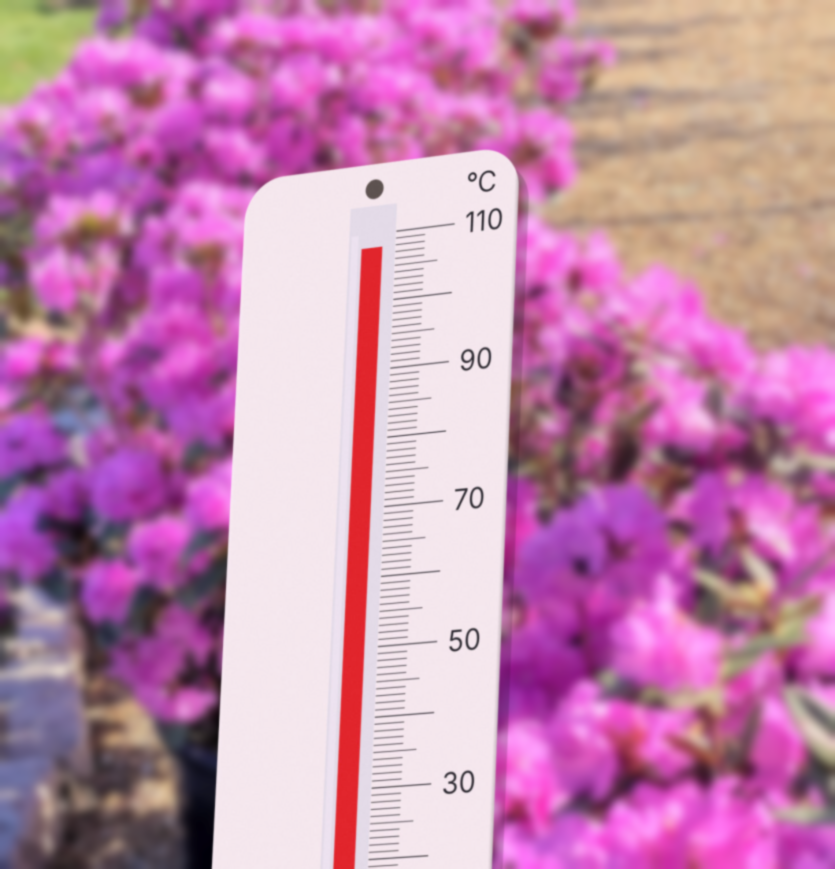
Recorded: 108 °C
